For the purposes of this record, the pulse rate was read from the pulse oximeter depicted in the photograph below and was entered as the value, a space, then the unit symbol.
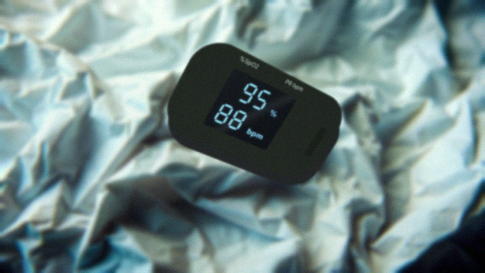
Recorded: 88 bpm
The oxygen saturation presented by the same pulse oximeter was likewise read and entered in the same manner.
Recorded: 95 %
